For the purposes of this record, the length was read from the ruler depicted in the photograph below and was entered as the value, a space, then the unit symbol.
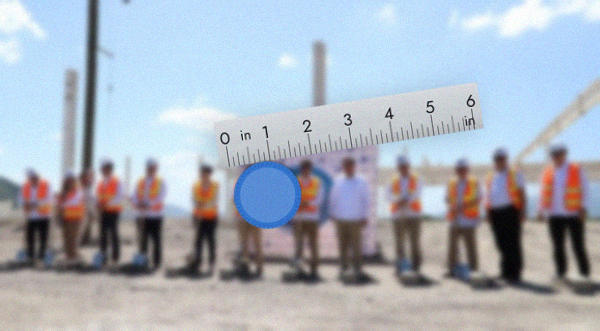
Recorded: 1.625 in
